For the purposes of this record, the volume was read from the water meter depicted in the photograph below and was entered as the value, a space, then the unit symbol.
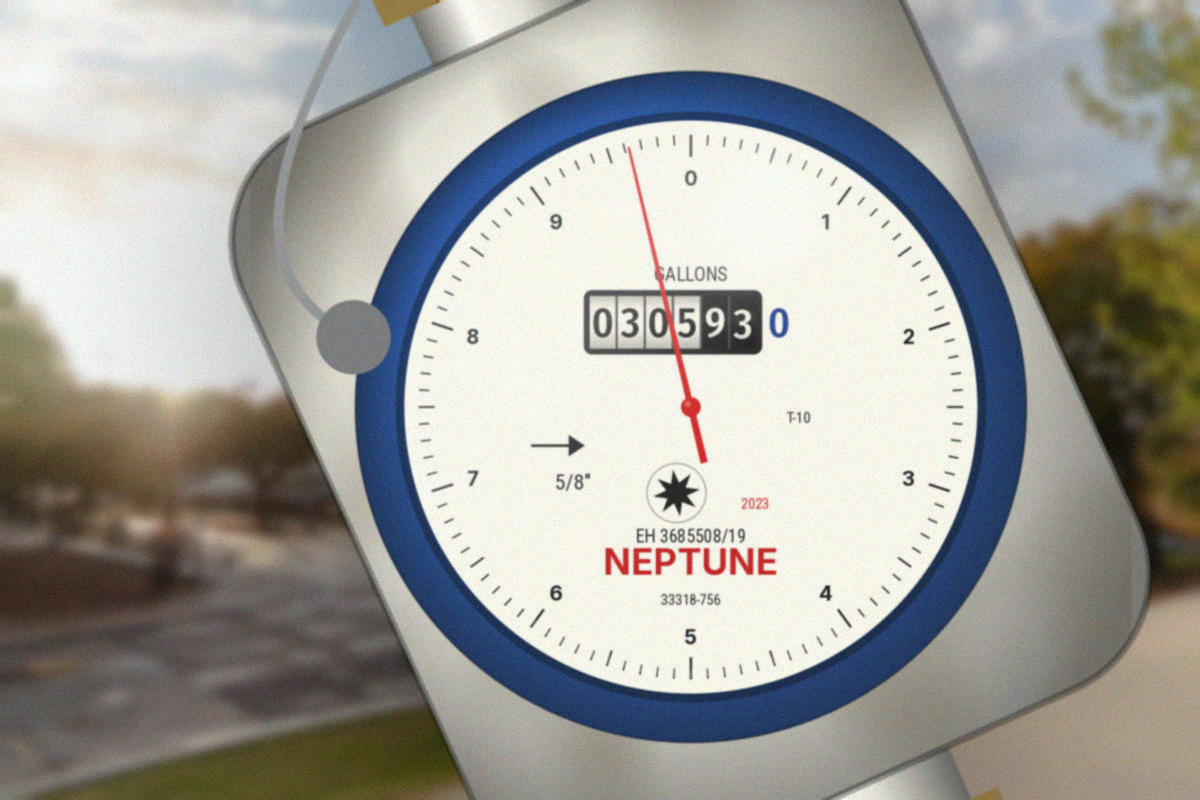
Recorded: 305929.6 gal
